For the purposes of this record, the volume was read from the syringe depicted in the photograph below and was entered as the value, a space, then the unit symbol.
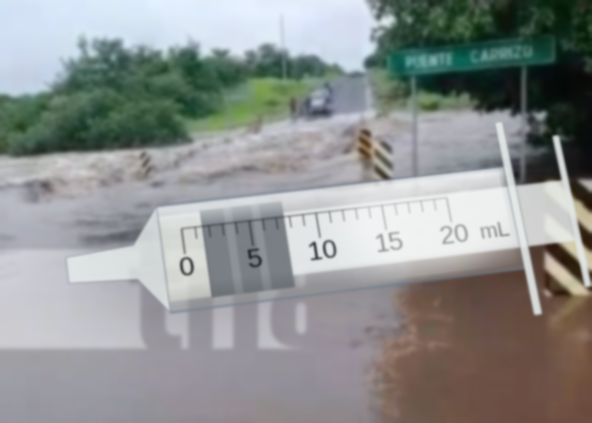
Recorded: 1.5 mL
